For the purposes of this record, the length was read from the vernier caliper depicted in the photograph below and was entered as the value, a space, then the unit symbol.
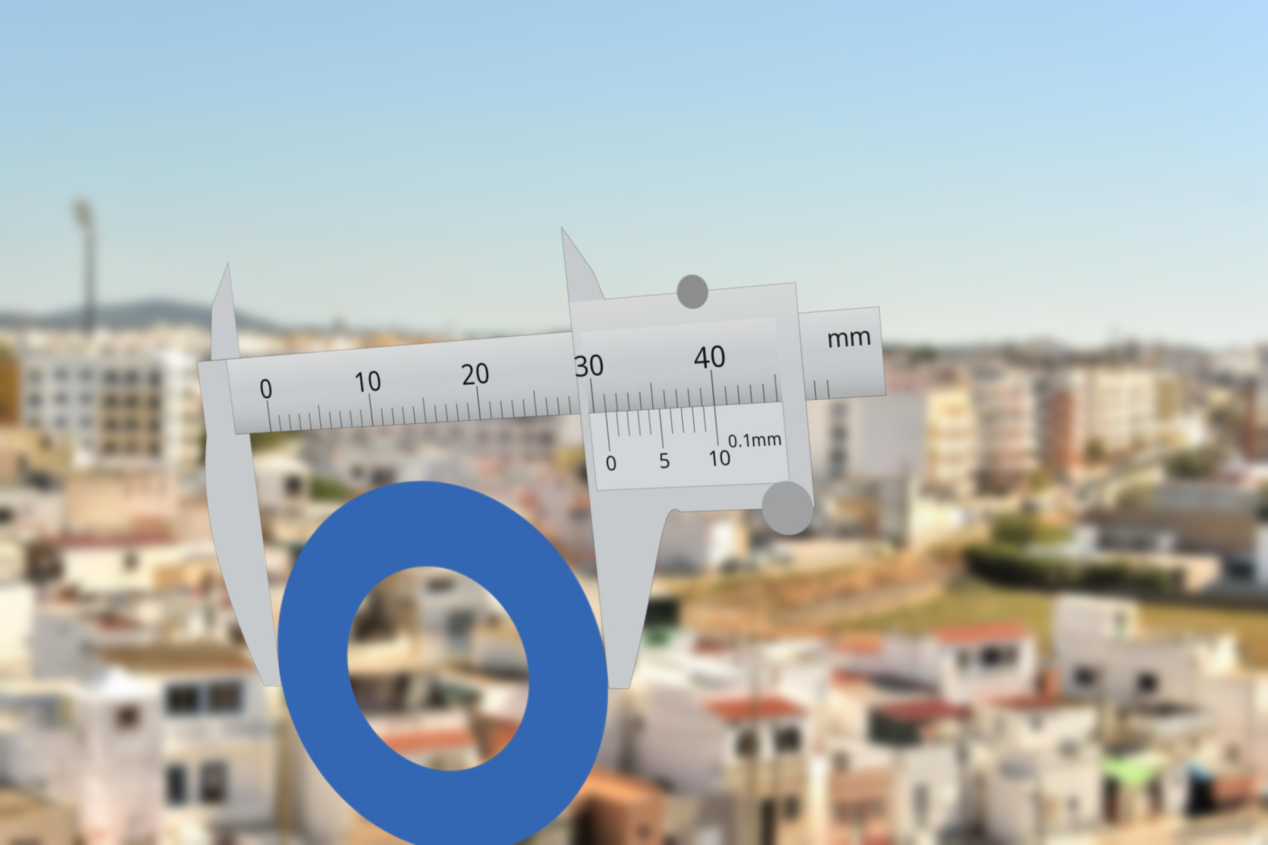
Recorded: 31.0 mm
